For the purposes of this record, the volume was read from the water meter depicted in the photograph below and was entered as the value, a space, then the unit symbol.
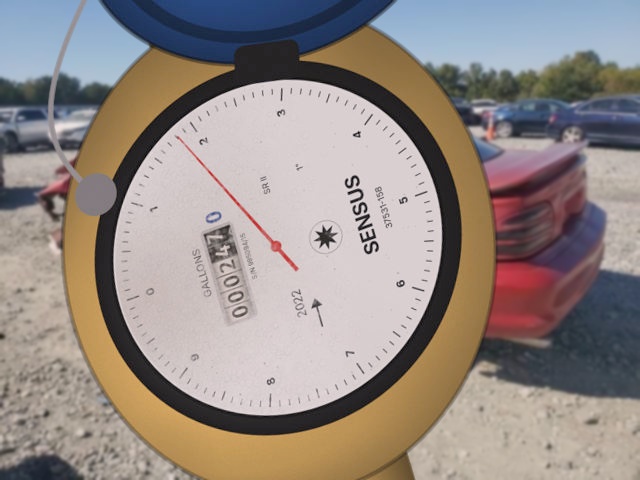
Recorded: 2471.8 gal
